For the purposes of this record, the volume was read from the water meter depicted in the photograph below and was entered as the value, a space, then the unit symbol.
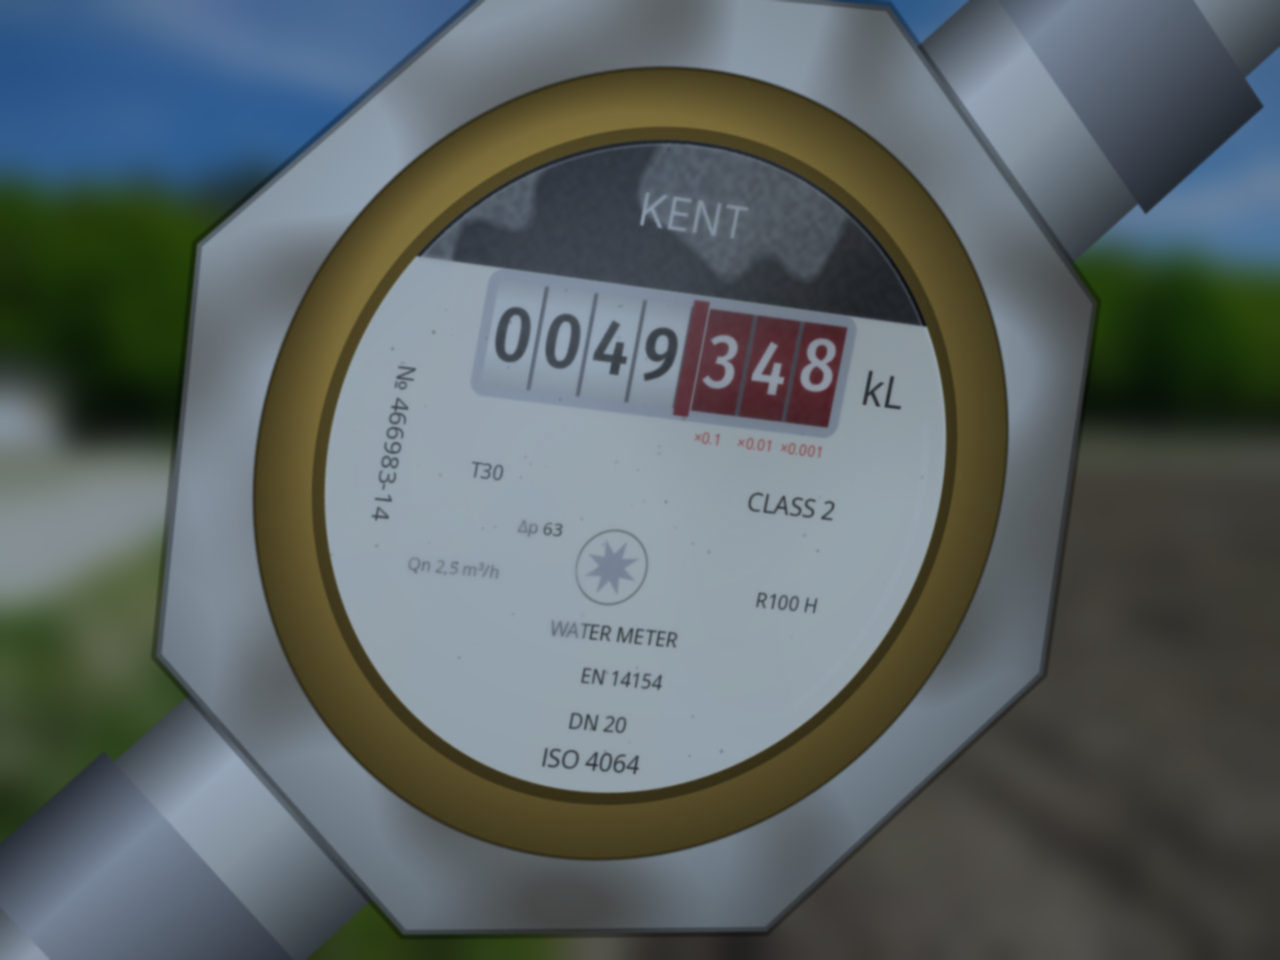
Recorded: 49.348 kL
